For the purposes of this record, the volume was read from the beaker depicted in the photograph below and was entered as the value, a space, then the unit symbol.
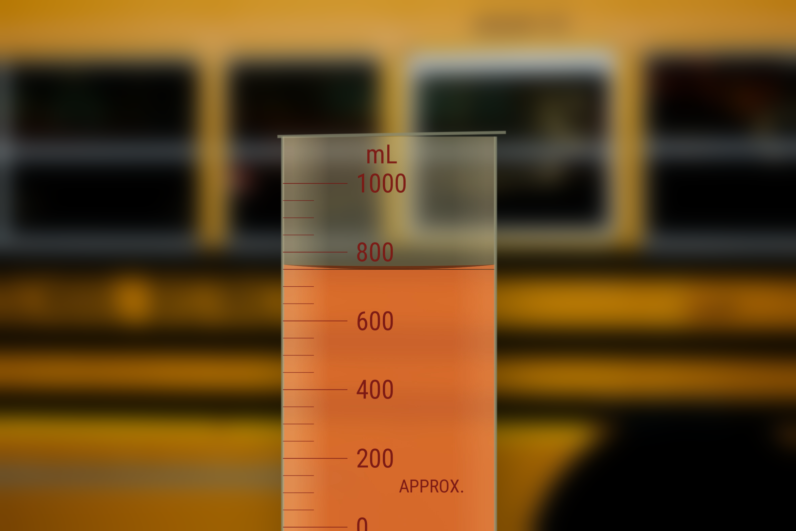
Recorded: 750 mL
